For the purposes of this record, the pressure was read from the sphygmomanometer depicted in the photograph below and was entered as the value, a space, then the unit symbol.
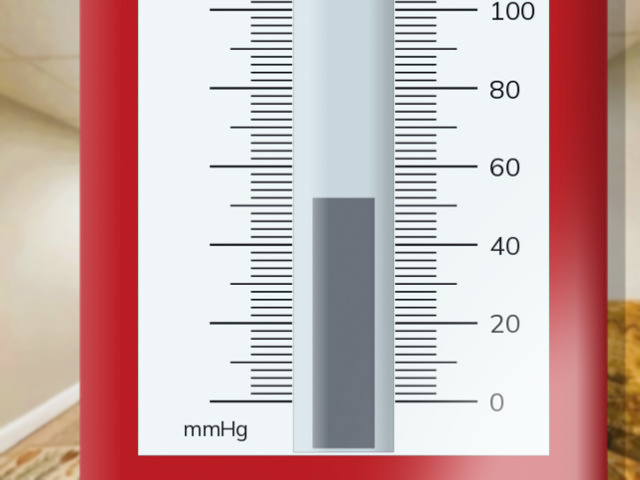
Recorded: 52 mmHg
